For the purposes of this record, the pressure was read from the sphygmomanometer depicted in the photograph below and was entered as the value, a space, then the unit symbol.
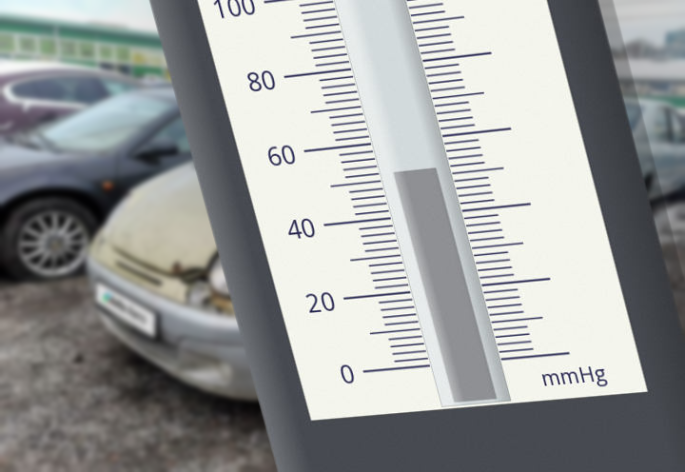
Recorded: 52 mmHg
